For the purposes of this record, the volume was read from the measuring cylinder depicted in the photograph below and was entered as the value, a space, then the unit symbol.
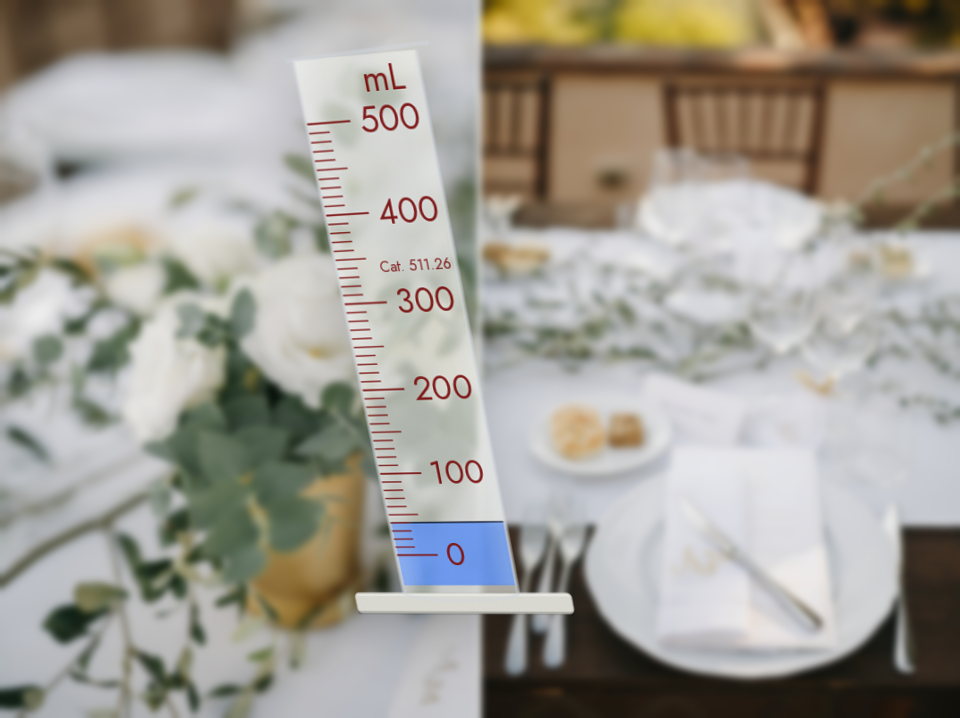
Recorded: 40 mL
